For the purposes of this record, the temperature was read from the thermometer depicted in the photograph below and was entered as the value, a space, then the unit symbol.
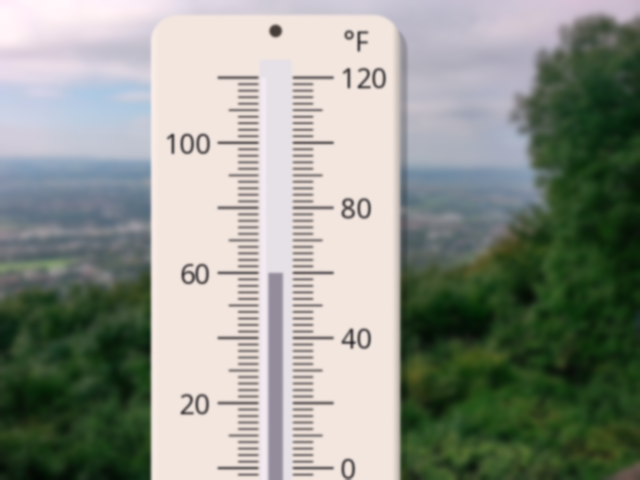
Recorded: 60 °F
